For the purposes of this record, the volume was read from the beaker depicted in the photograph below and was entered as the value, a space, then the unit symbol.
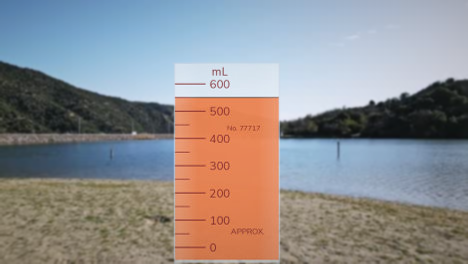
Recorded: 550 mL
